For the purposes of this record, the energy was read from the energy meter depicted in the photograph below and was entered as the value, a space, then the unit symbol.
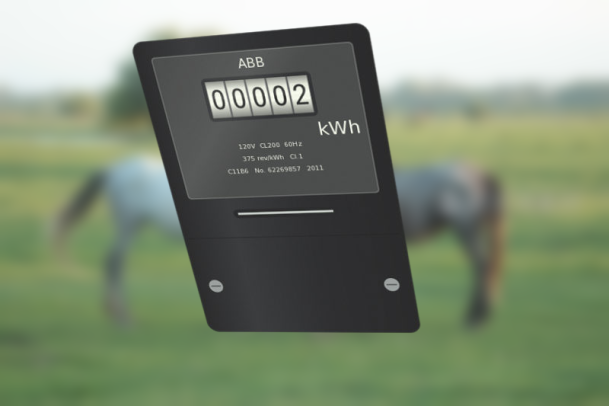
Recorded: 2 kWh
